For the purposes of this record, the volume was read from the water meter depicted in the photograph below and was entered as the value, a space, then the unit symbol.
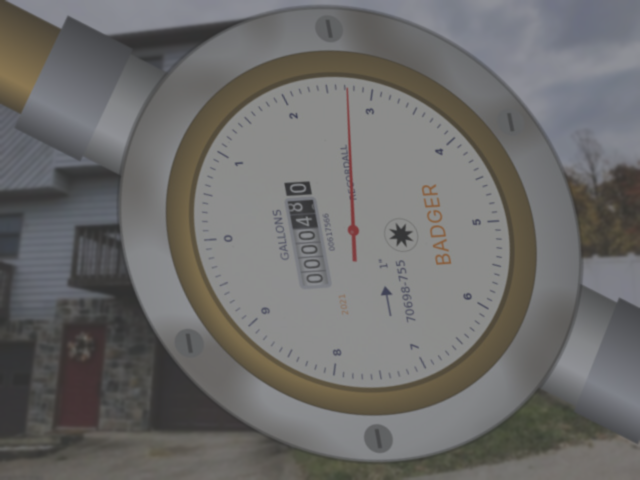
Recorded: 482.7 gal
